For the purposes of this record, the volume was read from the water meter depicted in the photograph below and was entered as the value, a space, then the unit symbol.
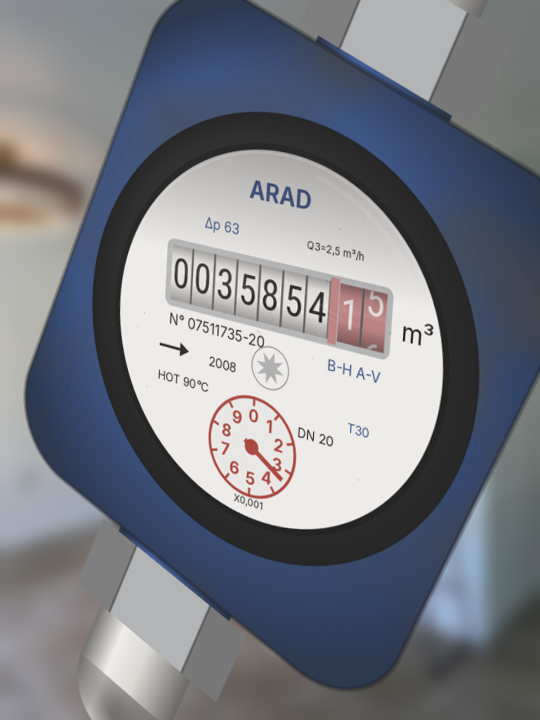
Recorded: 35854.153 m³
